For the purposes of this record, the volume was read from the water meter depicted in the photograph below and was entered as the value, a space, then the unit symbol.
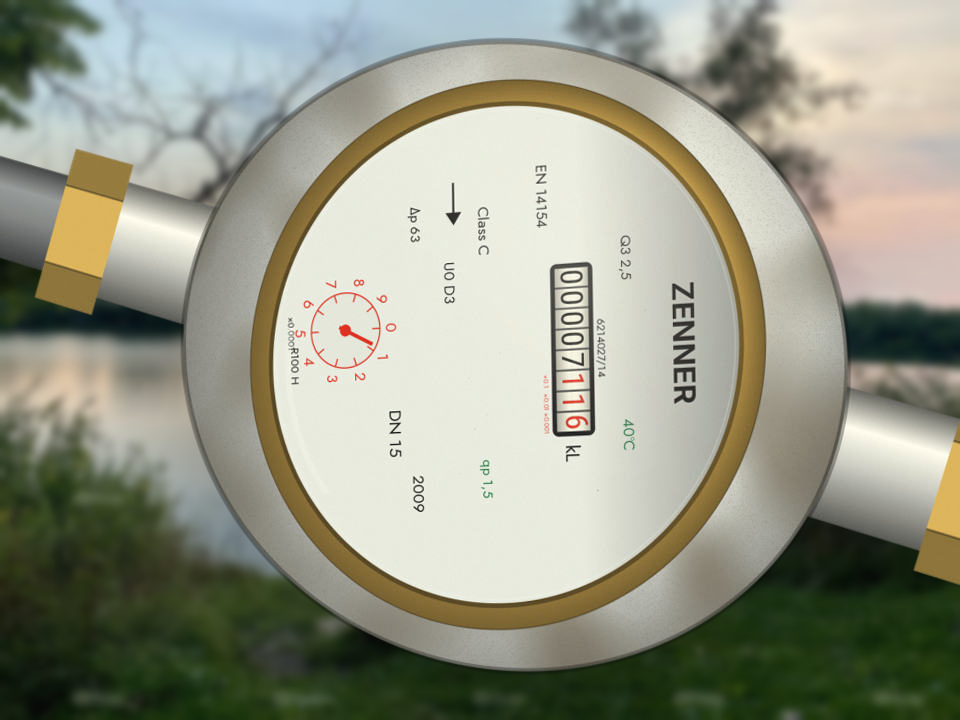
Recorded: 7.1160 kL
